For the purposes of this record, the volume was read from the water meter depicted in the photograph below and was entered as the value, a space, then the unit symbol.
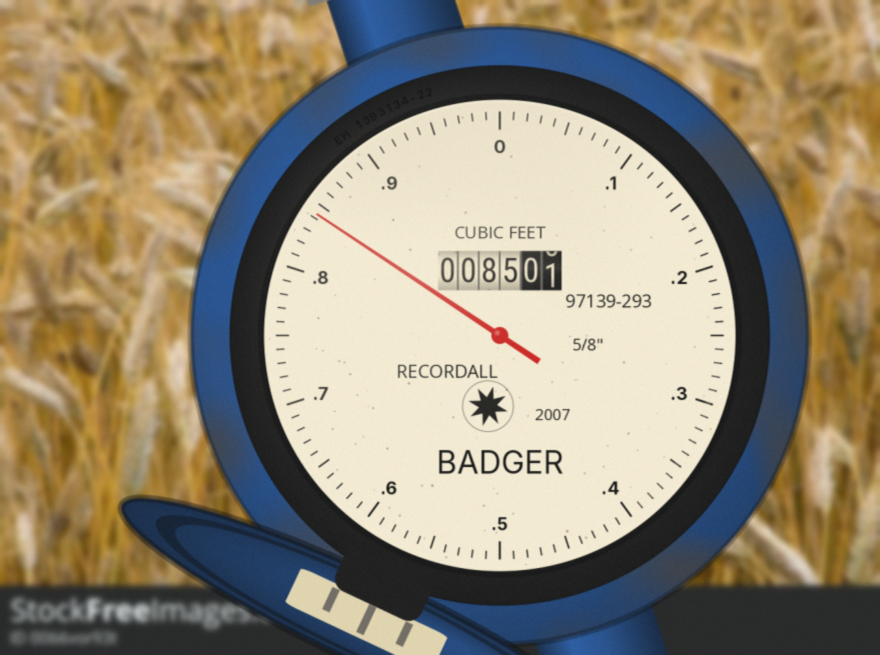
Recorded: 8500.84 ft³
